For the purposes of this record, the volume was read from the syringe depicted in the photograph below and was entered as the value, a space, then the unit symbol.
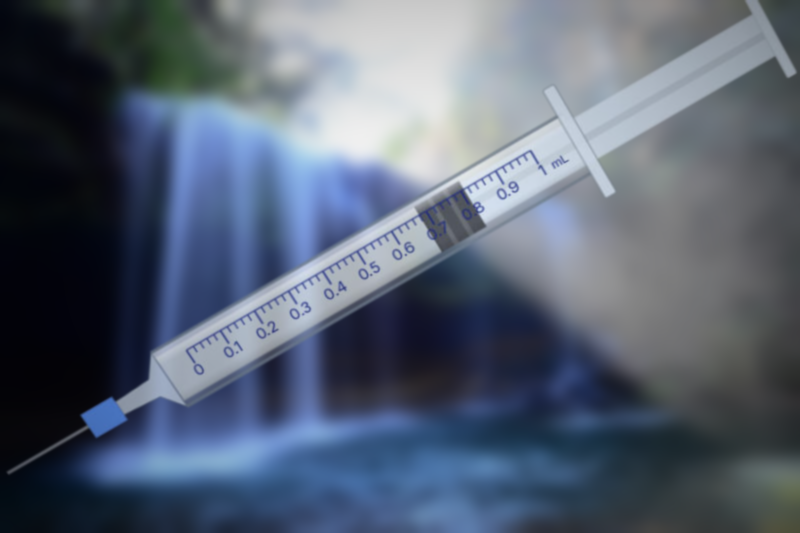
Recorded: 0.68 mL
